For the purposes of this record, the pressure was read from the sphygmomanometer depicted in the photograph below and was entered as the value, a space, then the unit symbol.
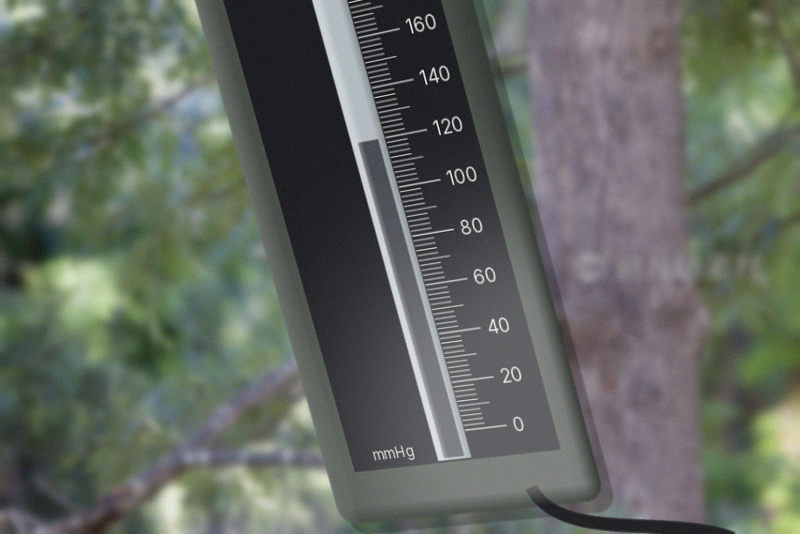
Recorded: 120 mmHg
